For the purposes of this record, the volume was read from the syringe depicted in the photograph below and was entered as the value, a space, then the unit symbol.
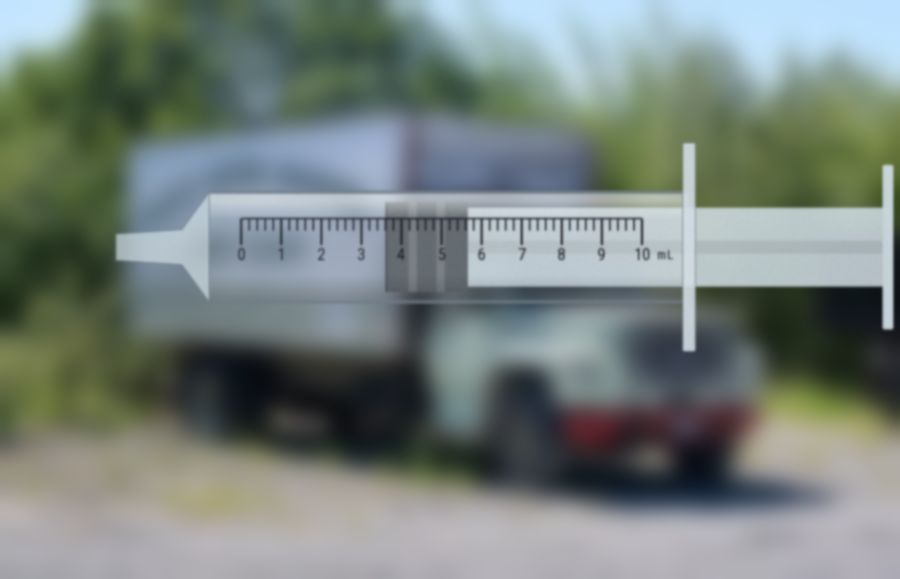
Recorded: 3.6 mL
